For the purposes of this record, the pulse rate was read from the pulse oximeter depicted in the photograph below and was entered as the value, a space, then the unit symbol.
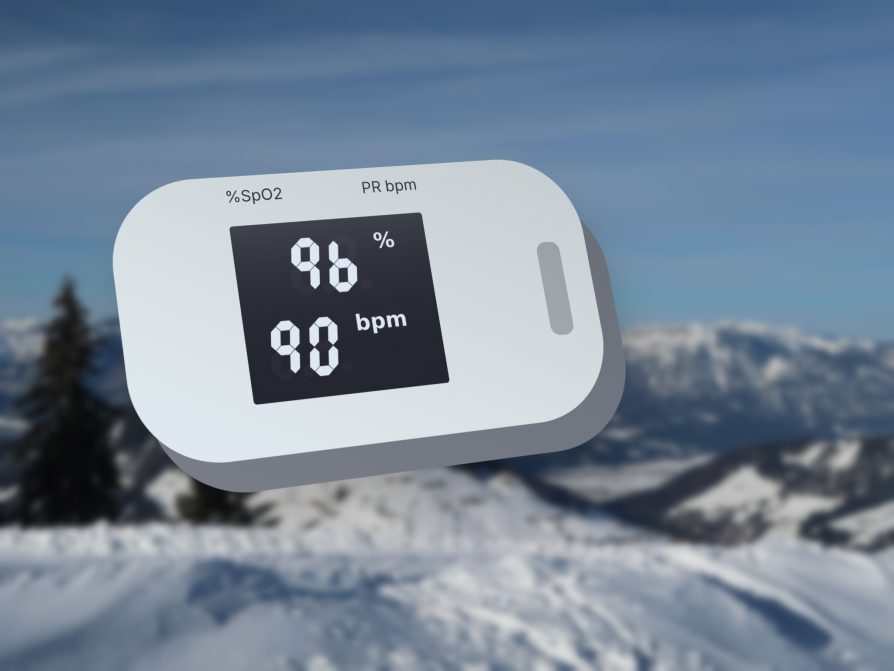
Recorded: 90 bpm
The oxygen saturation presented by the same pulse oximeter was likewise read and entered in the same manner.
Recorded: 96 %
